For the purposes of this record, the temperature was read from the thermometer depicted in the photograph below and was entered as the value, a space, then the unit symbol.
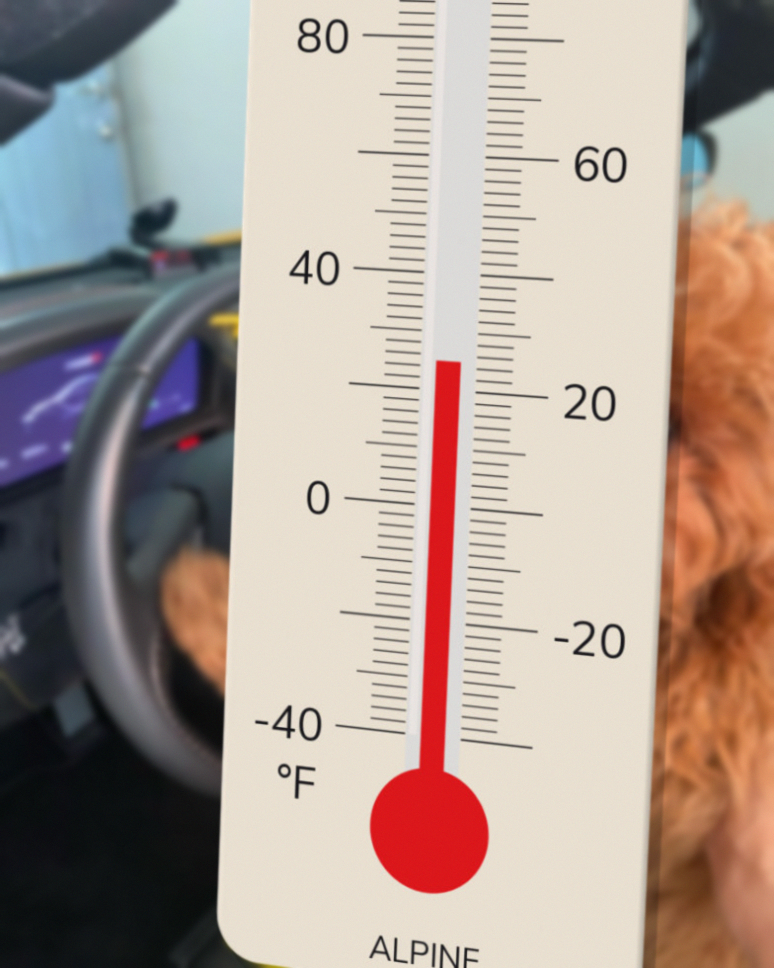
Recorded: 25 °F
